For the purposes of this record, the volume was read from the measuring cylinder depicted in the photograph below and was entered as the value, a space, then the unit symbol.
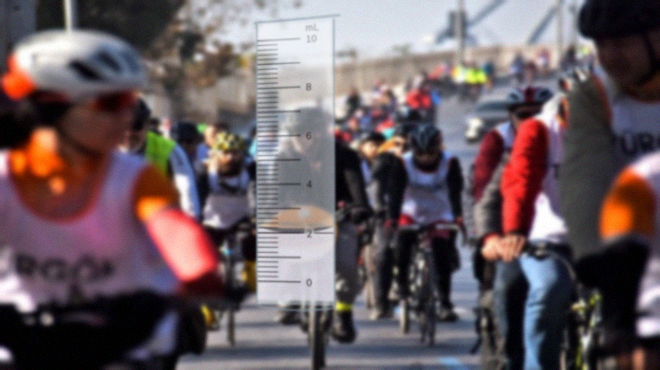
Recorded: 2 mL
